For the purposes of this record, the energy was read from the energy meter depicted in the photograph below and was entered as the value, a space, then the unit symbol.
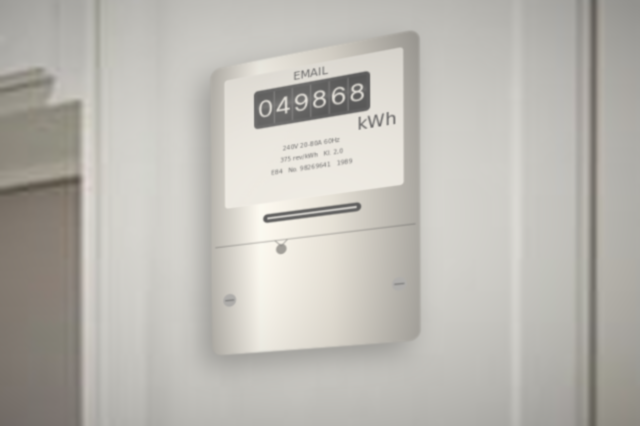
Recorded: 49868 kWh
